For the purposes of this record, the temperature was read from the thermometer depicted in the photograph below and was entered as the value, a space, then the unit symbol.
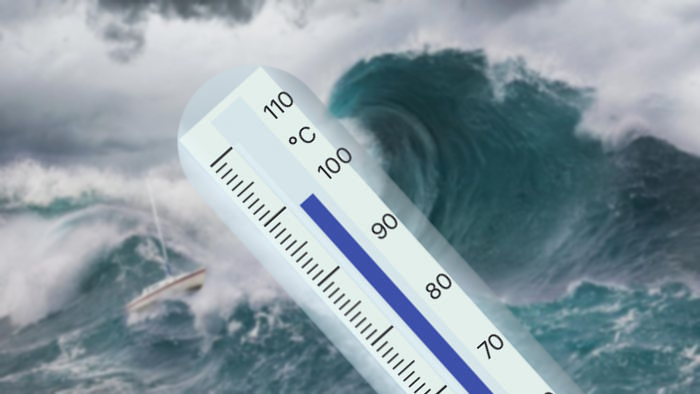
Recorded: 99 °C
